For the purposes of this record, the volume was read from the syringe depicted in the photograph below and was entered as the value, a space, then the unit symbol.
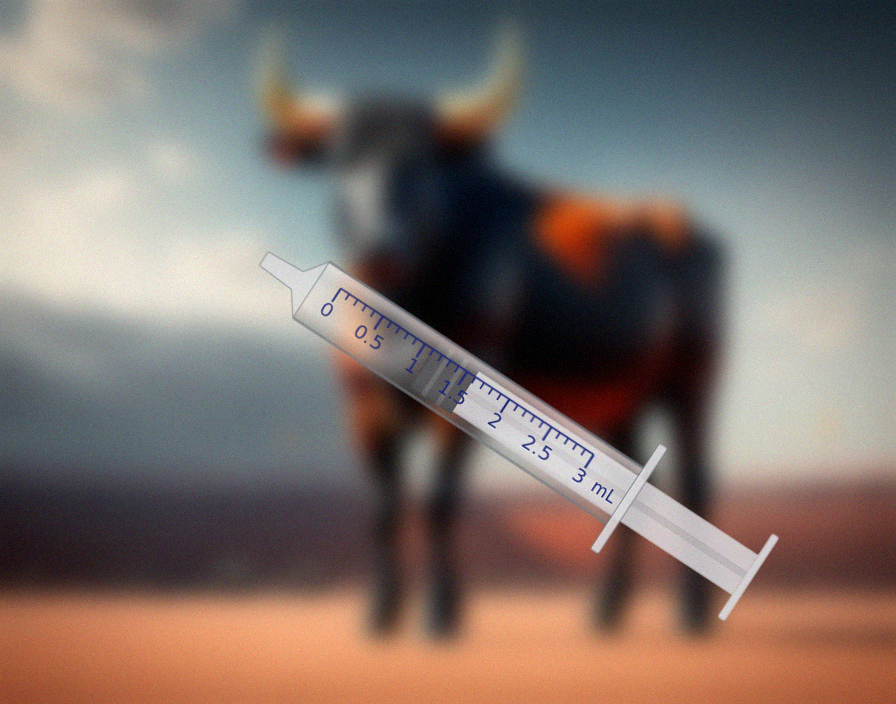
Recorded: 1.1 mL
